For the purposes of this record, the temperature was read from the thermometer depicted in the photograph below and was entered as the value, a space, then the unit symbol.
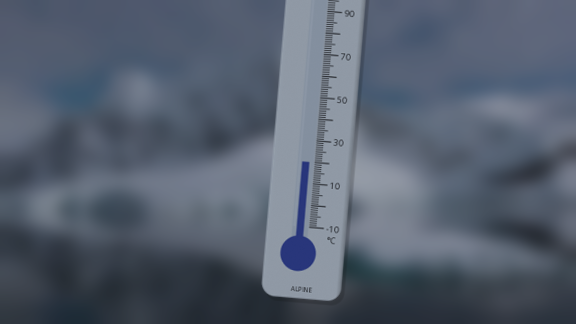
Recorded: 20 °C
